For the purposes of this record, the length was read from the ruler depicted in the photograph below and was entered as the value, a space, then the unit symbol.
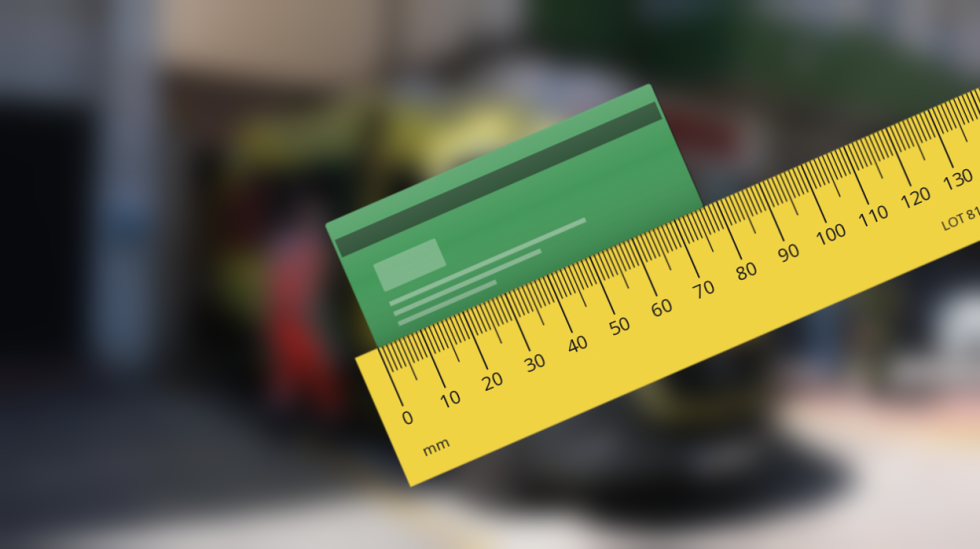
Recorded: 77 mm
